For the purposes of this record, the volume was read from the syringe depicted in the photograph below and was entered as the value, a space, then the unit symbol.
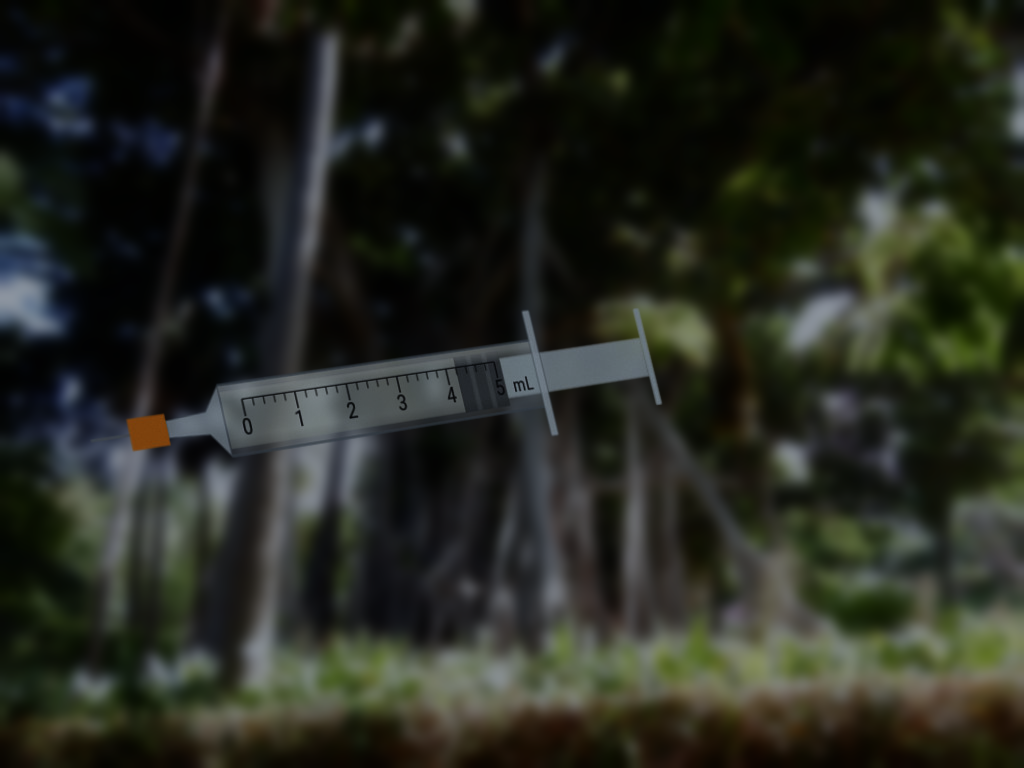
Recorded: 4.2 mL
